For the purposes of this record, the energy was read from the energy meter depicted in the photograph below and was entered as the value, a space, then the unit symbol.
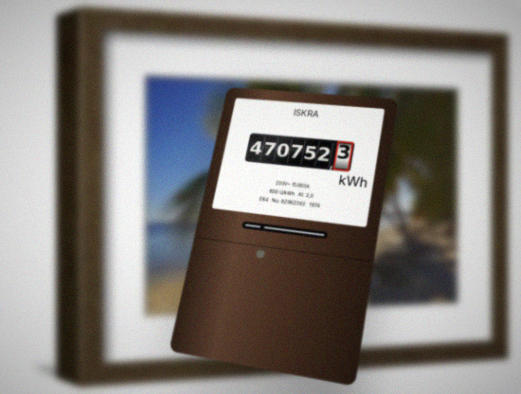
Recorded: 470752.3 kWh
